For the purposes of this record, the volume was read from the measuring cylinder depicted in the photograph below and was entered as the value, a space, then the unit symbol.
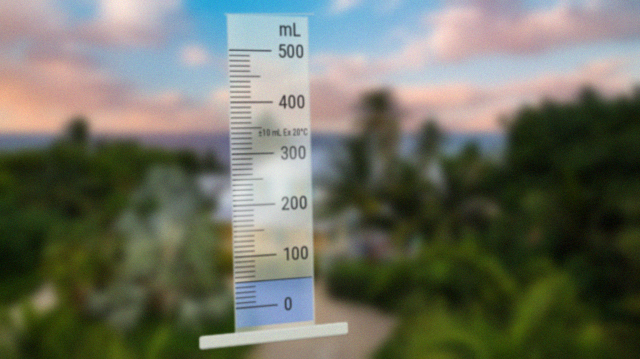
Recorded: 50 mL
